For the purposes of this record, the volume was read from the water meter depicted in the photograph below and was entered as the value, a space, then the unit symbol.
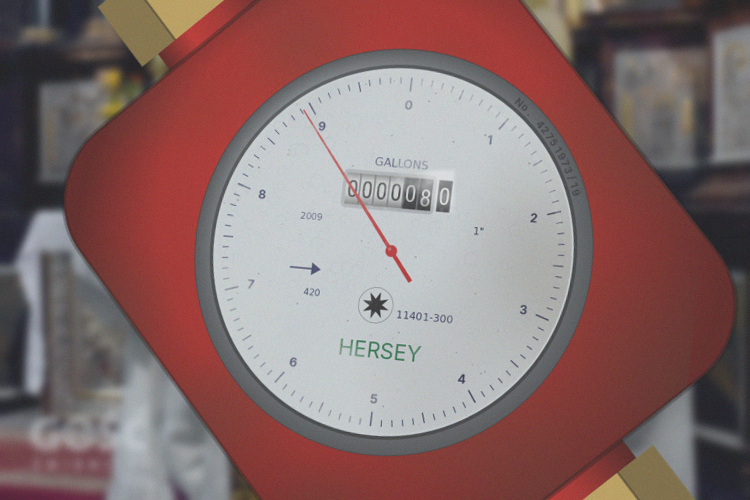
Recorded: 78.9 gal
